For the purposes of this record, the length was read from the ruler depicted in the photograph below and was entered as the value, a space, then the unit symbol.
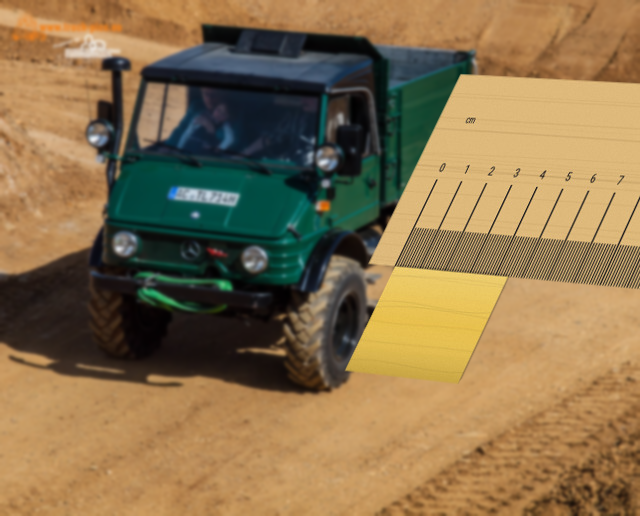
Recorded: 4.5 cm
